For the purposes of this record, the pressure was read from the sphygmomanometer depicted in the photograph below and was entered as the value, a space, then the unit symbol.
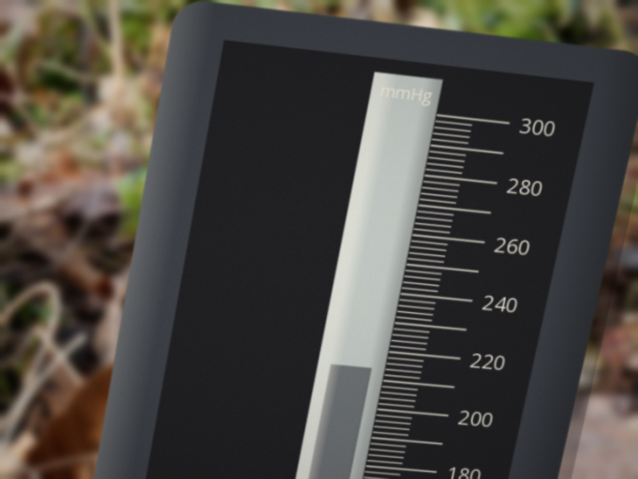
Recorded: 214 mmHg
